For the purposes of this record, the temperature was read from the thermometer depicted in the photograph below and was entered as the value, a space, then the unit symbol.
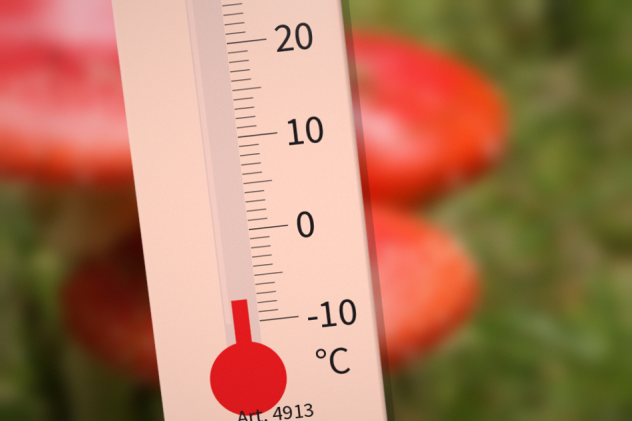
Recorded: -7.5 °C
